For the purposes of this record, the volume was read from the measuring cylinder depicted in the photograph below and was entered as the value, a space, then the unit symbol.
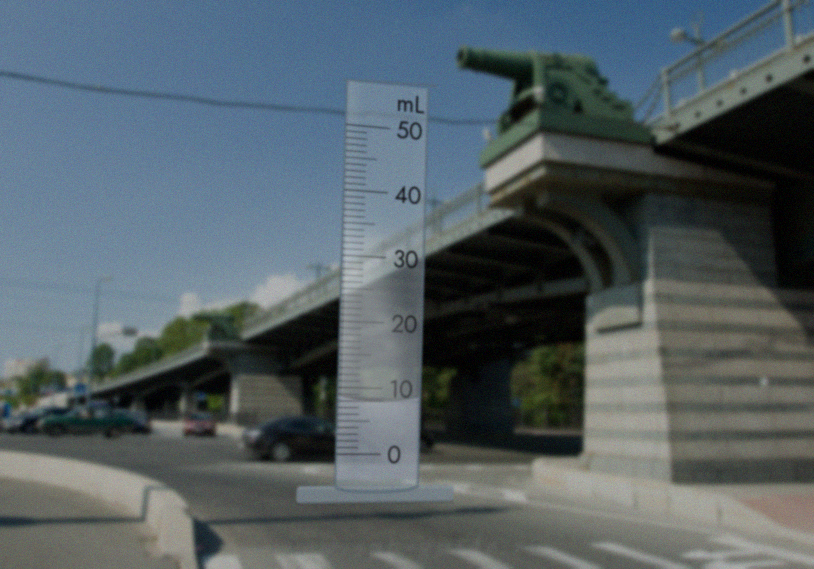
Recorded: 8 mL
